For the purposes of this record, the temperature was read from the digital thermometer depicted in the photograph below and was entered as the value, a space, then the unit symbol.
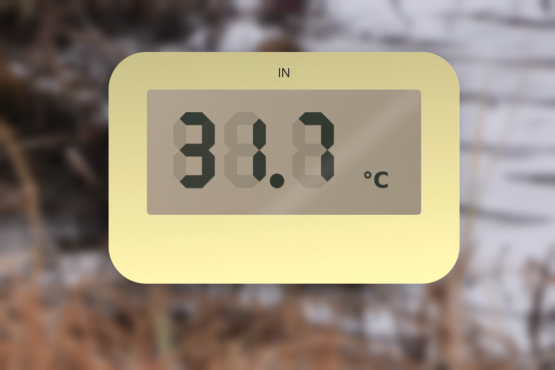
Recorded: 31.7 °C
